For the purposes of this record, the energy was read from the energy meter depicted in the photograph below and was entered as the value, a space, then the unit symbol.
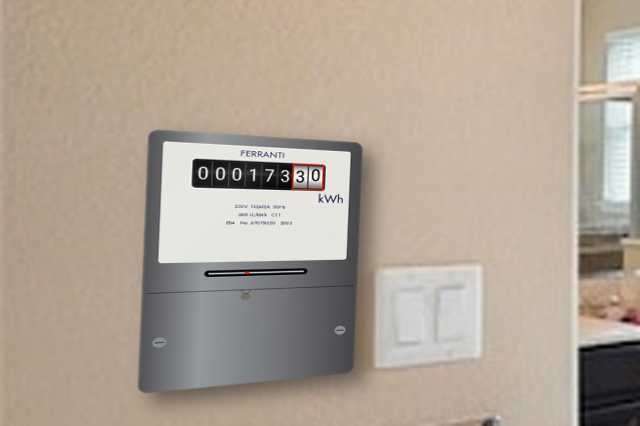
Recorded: 173.30 kWh
